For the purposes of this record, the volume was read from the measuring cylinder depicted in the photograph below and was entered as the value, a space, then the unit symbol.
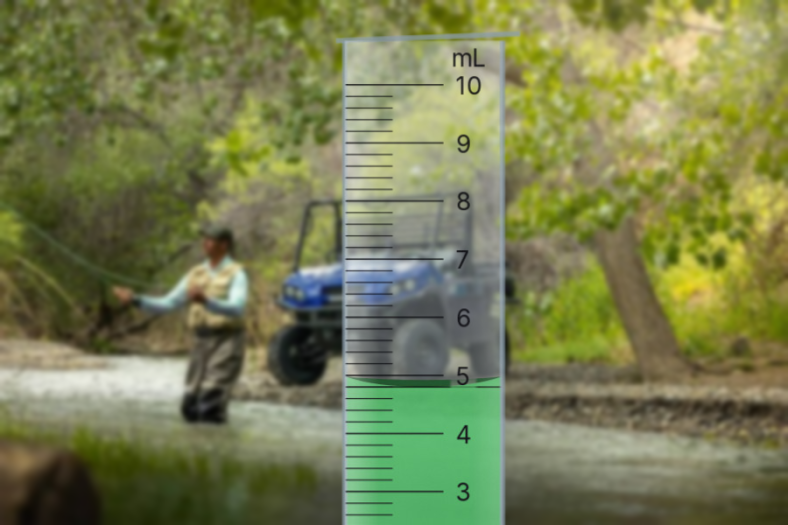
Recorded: 4.8 mL
